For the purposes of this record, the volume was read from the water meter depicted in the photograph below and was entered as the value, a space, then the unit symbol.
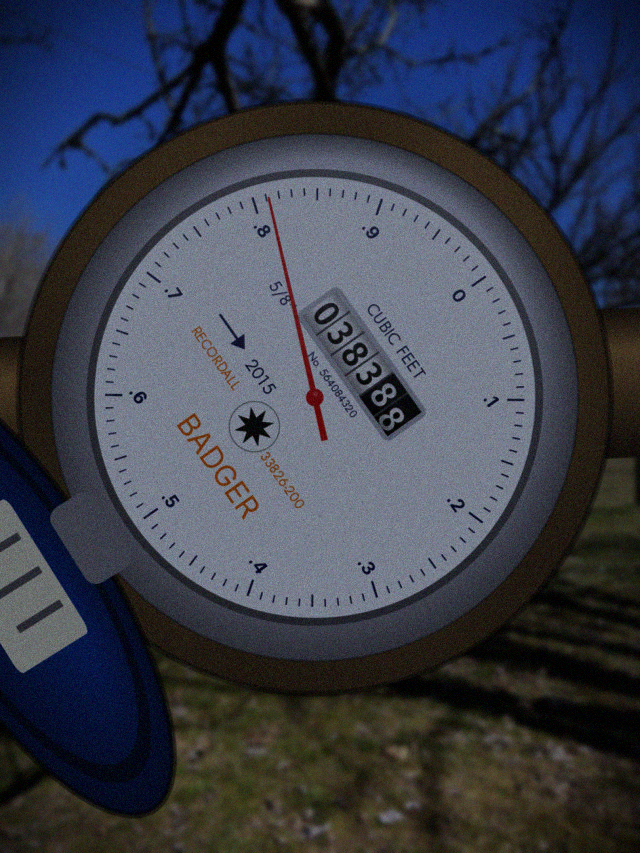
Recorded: 38387.81 ft³
